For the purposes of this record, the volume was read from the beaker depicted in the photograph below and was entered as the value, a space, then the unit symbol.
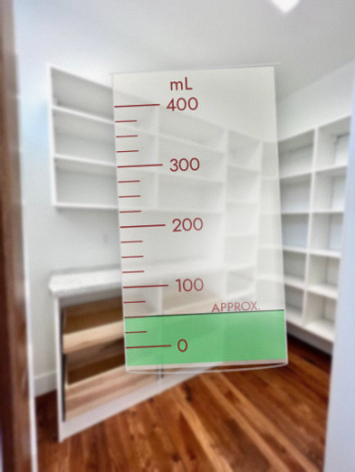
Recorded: 50 mL
